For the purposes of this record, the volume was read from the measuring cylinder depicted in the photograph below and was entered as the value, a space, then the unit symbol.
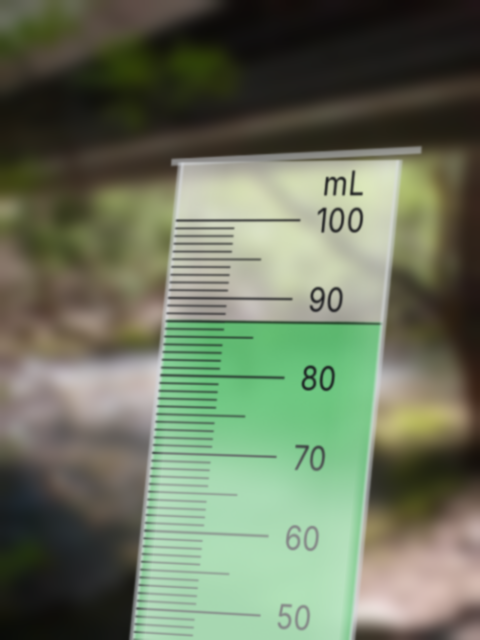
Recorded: 87 mL
